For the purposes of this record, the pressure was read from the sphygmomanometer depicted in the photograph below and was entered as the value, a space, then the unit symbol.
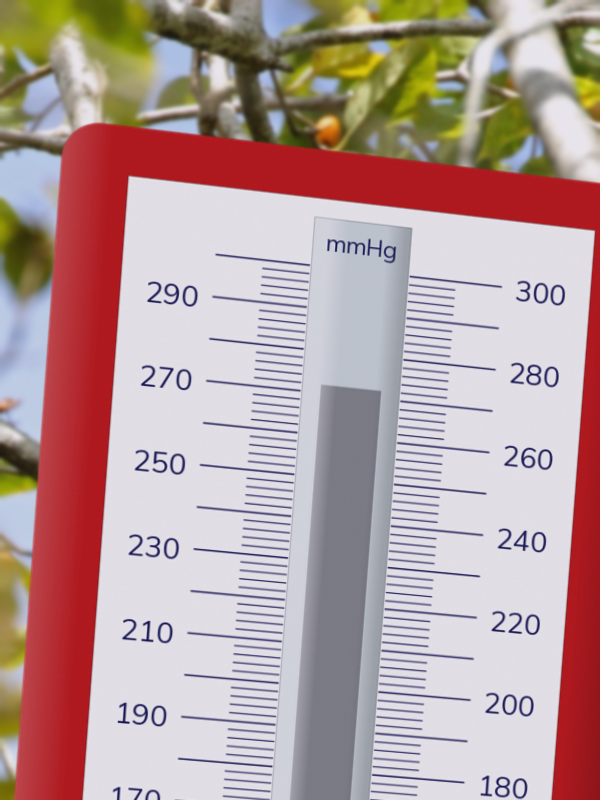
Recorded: 272 mmHg
